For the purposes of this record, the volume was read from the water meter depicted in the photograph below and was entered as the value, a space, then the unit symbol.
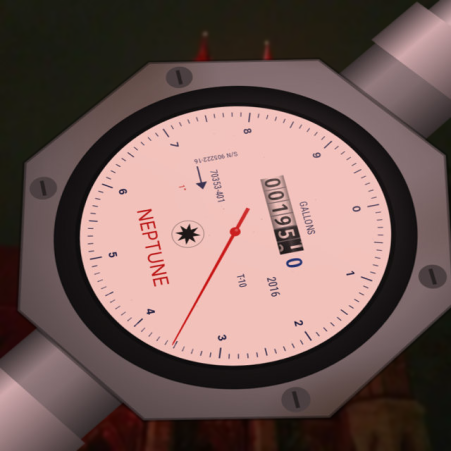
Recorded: 19513.5 gal
